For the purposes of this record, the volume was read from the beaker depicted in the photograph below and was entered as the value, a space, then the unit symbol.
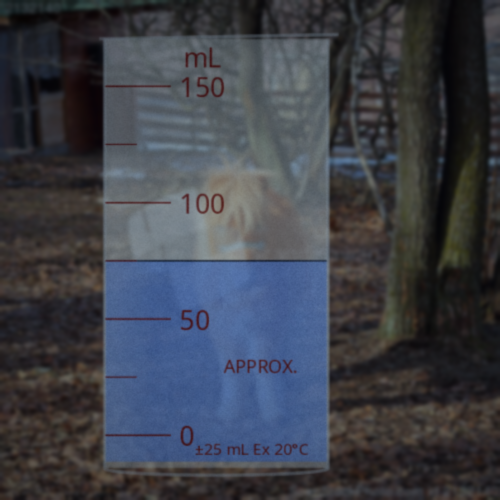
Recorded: 75 mL
